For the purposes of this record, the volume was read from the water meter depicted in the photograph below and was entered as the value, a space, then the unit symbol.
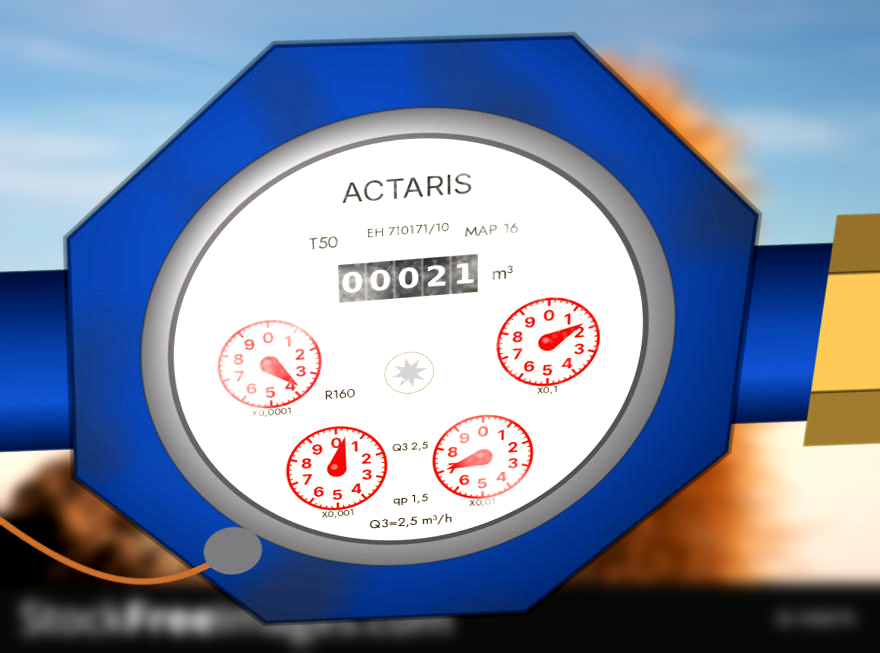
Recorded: 21.1703 m³
